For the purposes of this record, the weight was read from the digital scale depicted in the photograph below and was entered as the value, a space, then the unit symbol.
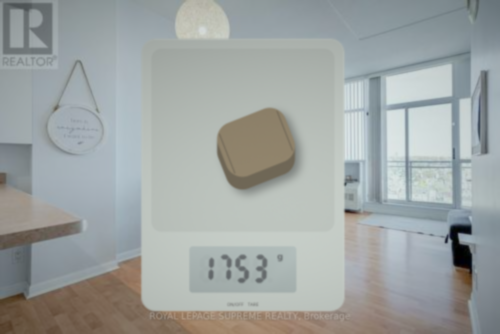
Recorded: 1753 g
